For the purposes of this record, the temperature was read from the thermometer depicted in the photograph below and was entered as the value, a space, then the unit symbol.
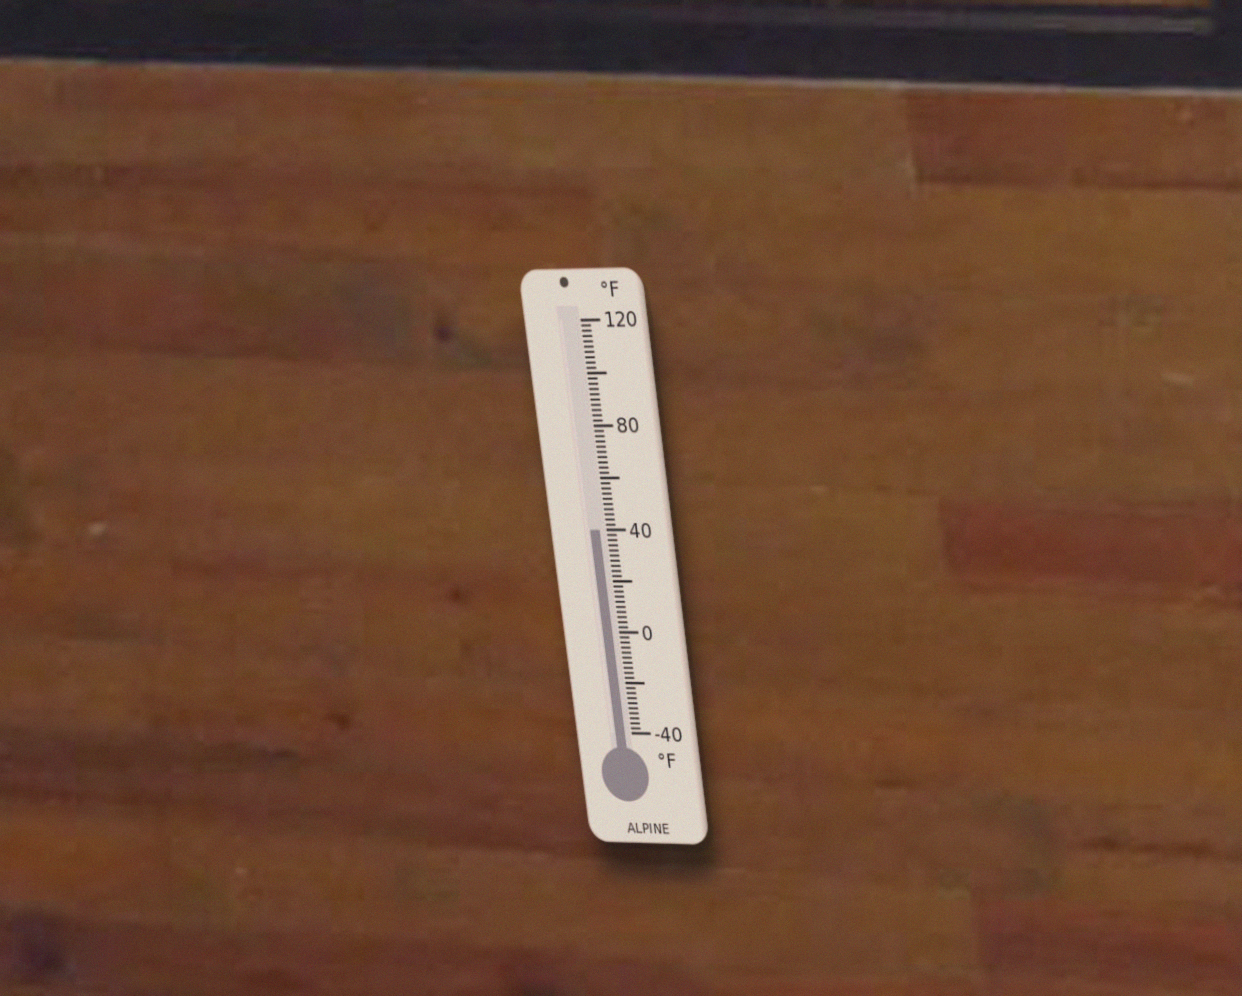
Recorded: 40 °F
